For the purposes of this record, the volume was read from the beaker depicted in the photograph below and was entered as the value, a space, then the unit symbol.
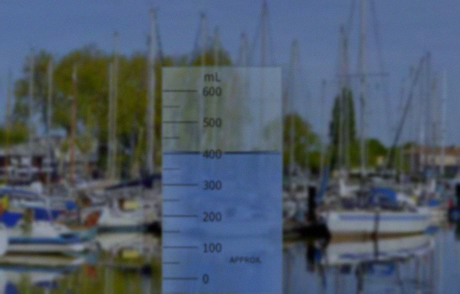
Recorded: 400 mL
